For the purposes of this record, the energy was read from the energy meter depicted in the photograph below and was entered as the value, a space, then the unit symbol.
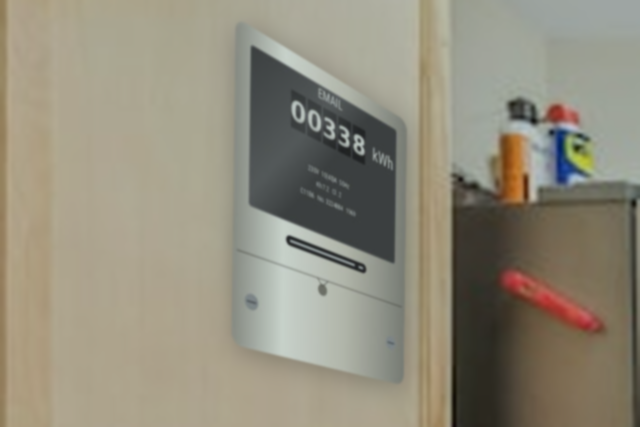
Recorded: 338 kWh
